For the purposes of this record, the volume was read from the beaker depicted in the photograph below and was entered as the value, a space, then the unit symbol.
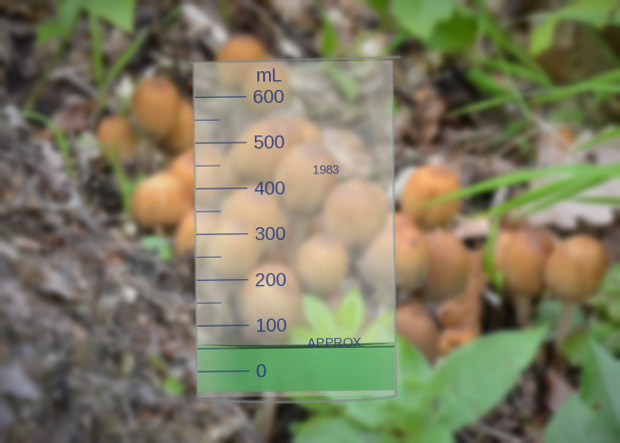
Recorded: 50 mL
